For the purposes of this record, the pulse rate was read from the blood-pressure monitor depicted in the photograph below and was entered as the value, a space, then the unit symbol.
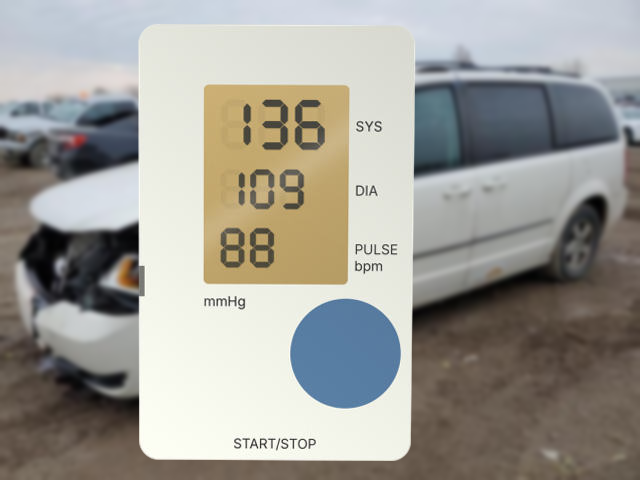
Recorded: 88 bpm
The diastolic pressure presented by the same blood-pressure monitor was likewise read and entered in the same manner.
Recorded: 109 mmHg
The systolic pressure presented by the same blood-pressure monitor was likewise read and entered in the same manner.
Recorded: 136 mmHg
